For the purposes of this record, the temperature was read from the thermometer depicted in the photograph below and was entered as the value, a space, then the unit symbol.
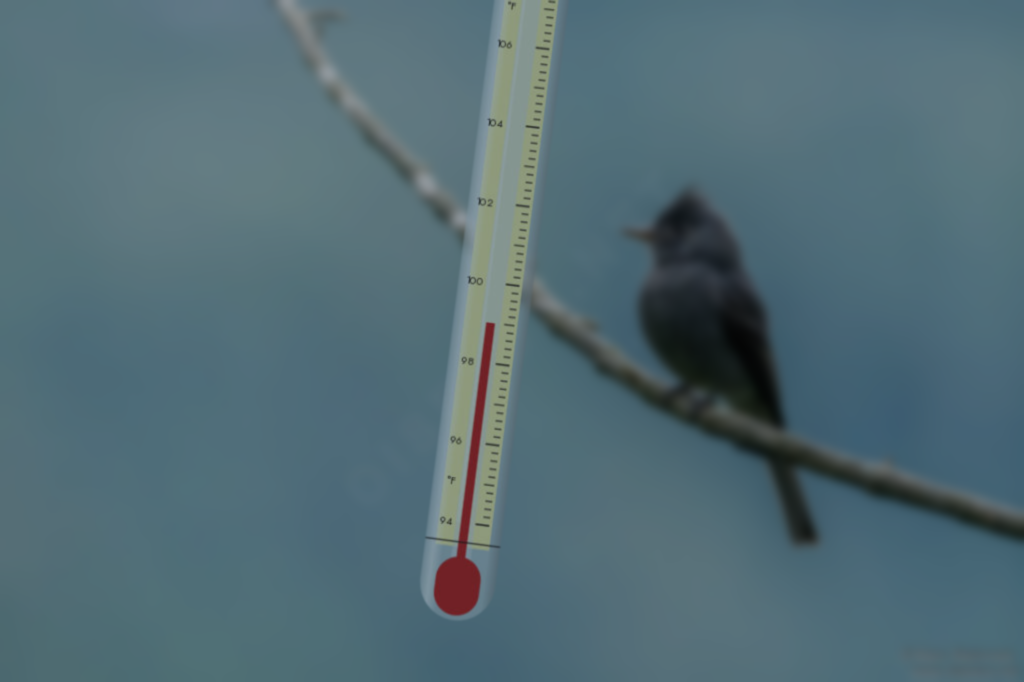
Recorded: 99 °F
